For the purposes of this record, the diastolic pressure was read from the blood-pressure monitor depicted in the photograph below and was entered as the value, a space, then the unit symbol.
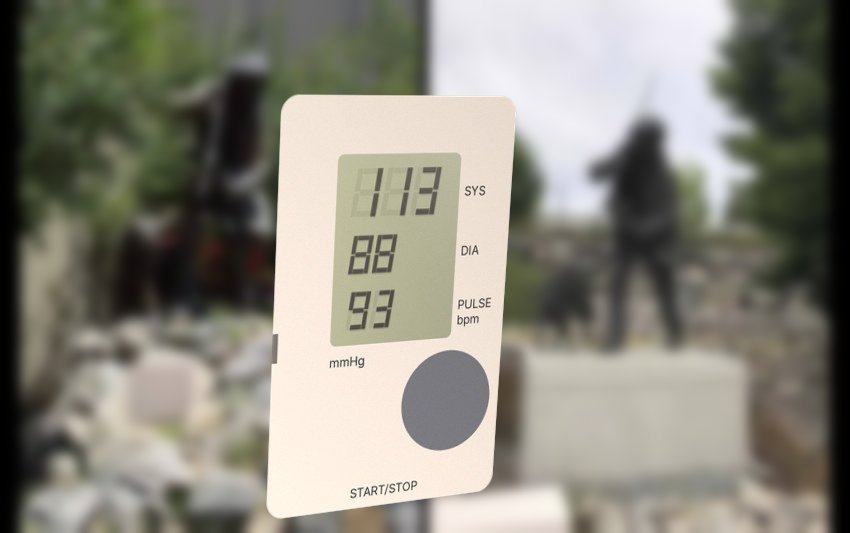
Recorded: 88 mmHg
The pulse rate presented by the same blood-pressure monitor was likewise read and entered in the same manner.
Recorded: 93 bpm
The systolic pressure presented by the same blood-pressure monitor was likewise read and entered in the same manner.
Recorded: 113 mmHg
